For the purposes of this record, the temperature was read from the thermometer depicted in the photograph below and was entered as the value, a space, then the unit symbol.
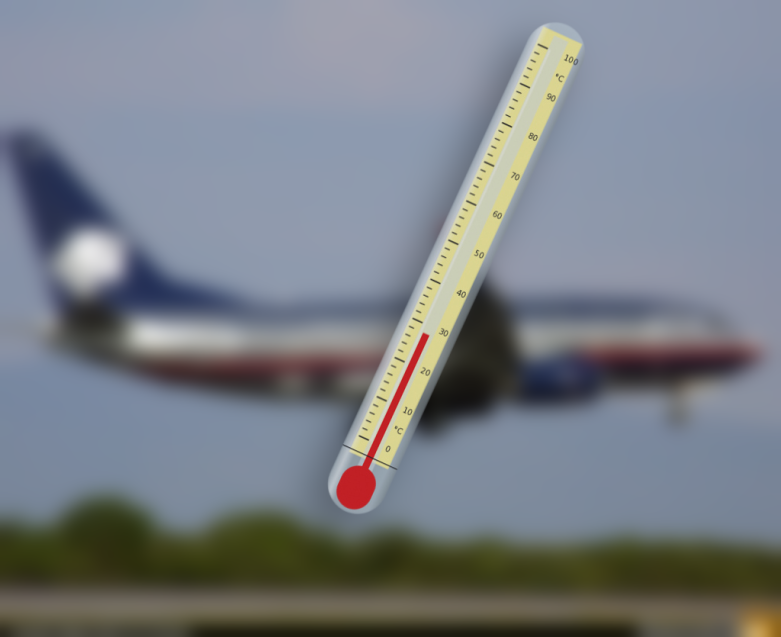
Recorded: 28 °C
